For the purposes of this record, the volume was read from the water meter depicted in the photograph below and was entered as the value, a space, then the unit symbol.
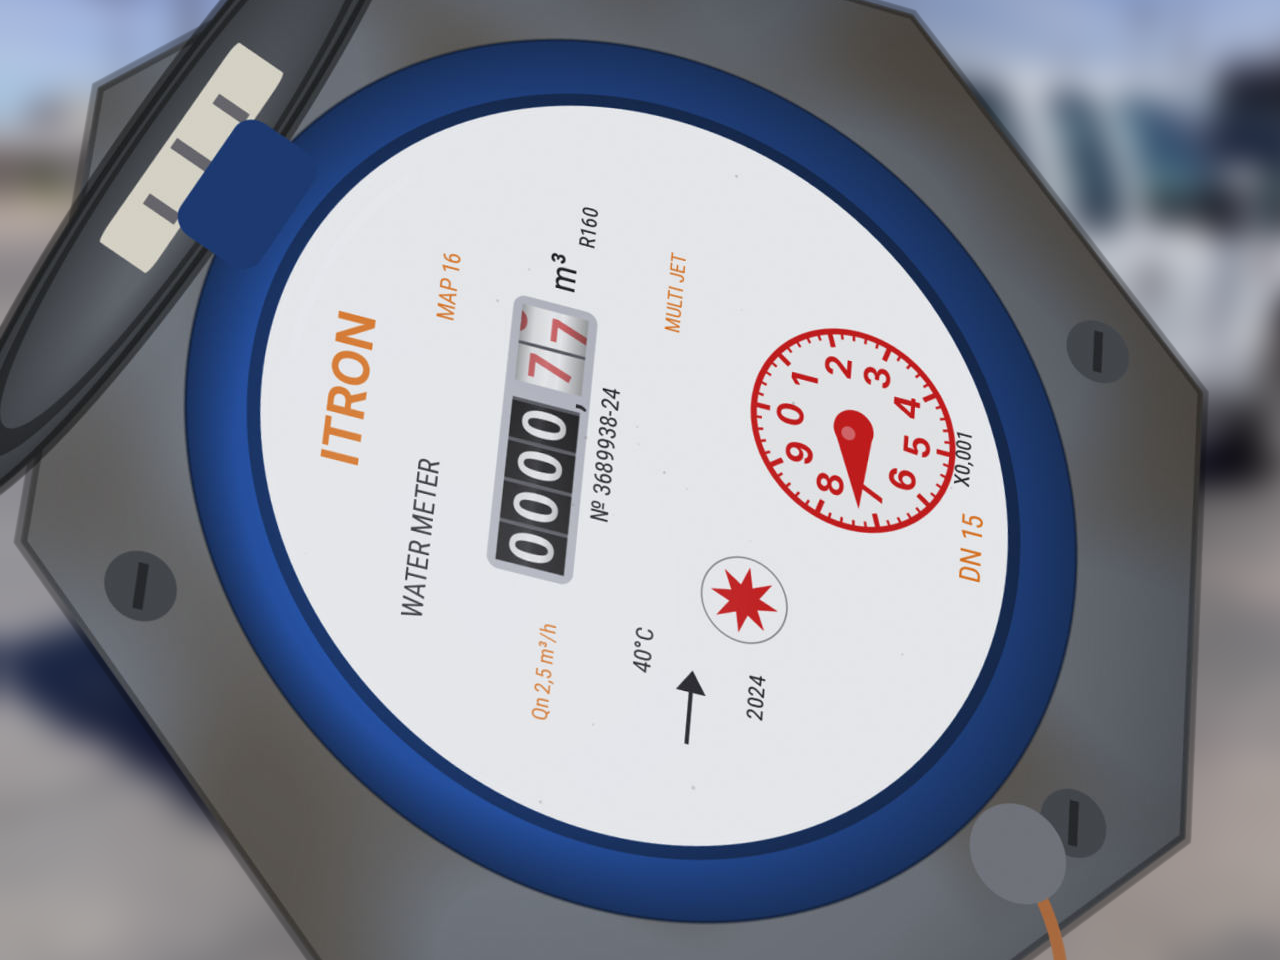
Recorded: 0.767 m³
